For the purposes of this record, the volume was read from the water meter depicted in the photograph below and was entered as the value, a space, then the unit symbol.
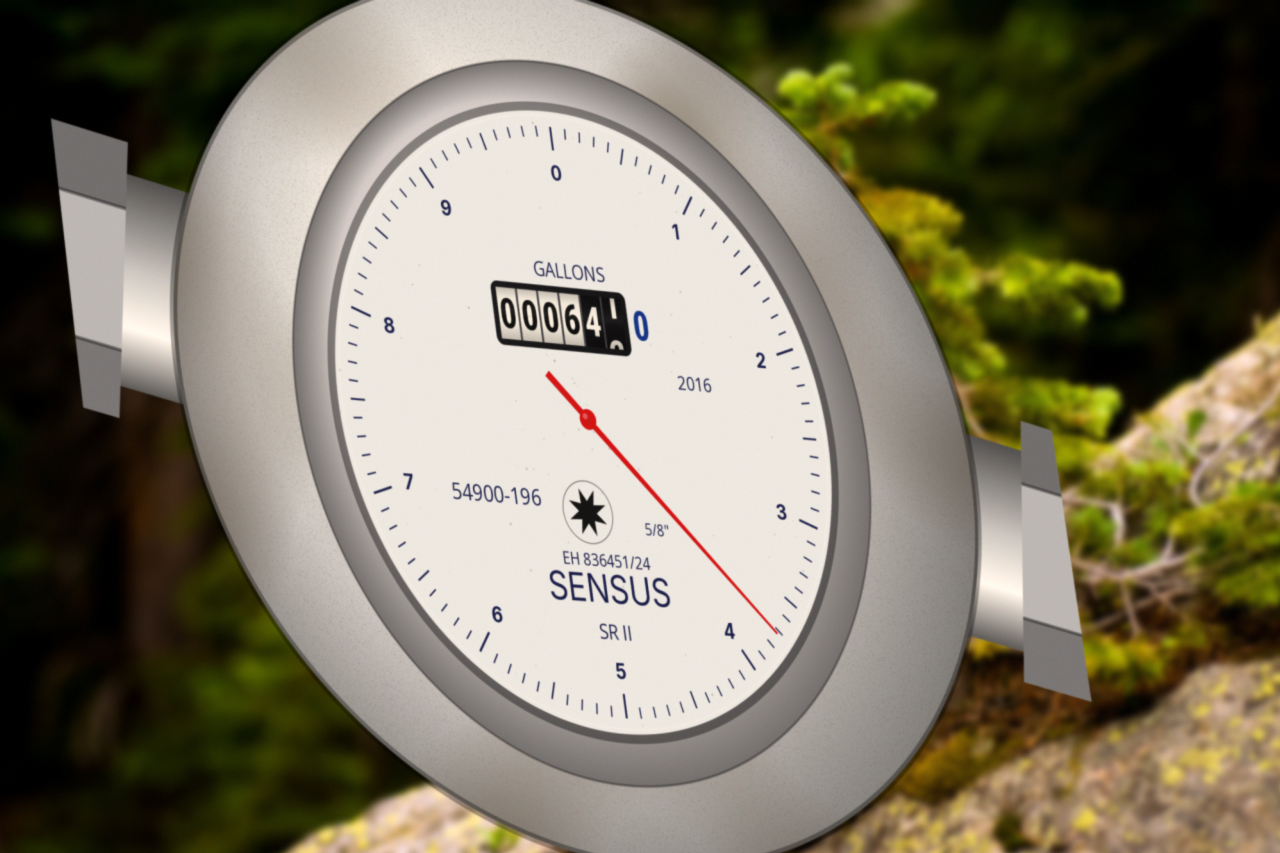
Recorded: 6413.7 gal
